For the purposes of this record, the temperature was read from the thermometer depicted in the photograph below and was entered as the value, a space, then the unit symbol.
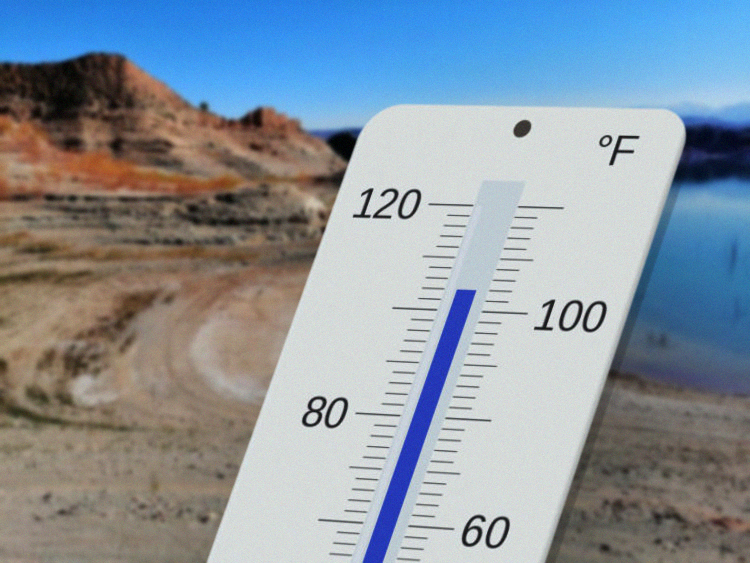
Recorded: 104 °F
